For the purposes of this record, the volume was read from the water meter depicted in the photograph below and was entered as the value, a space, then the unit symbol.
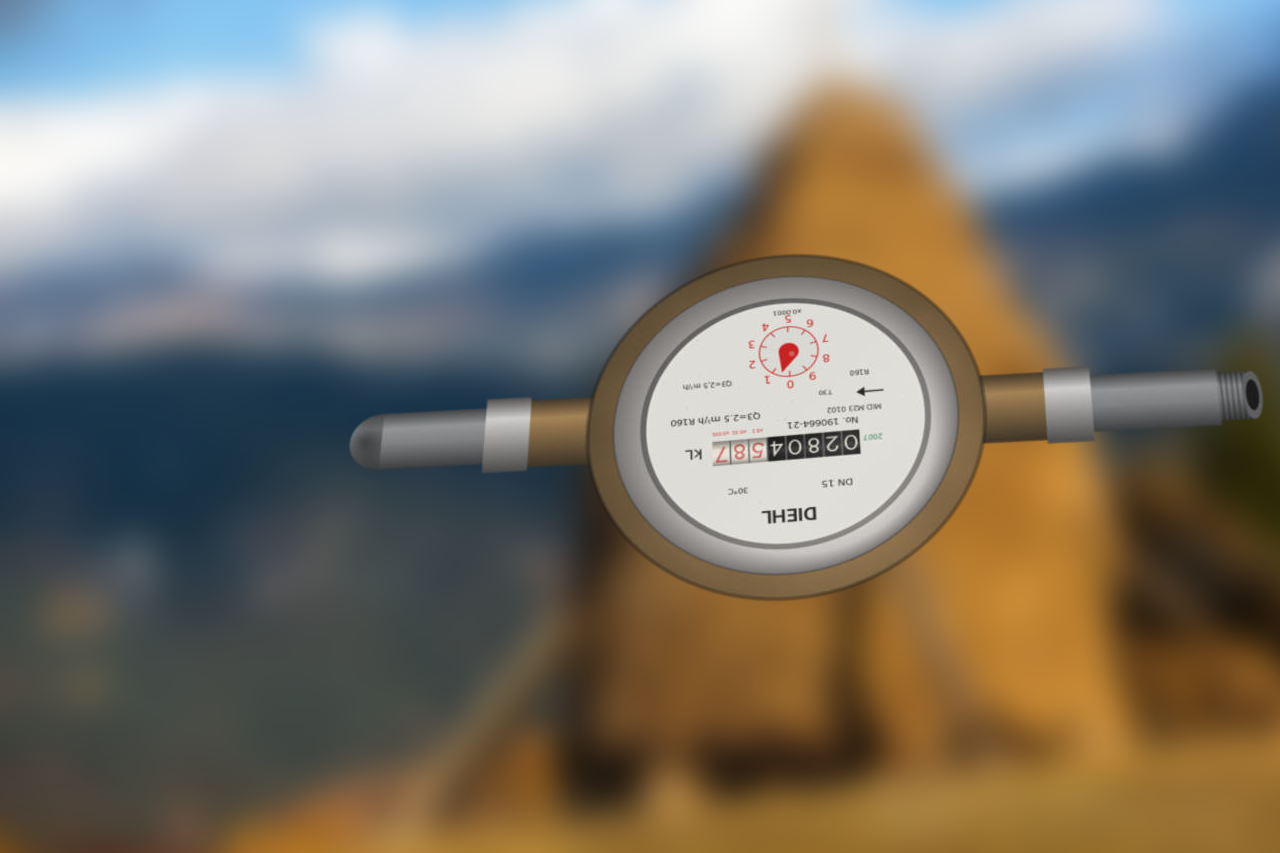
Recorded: 2804.5870 kL
